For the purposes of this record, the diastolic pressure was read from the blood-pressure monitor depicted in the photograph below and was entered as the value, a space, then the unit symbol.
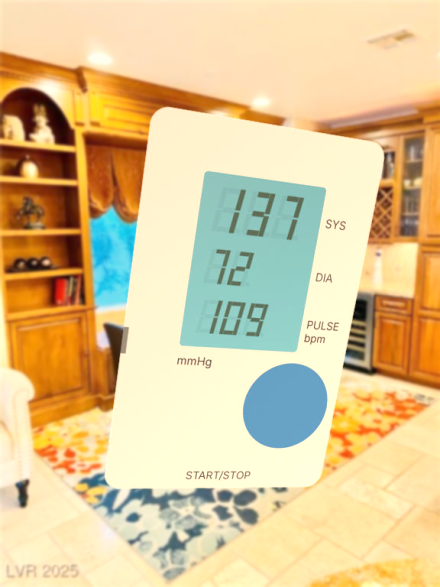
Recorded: 72 mmHg
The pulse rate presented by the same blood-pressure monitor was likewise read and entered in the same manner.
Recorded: 109 bpm
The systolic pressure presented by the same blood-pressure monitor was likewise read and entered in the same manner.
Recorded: 137 mmHg
